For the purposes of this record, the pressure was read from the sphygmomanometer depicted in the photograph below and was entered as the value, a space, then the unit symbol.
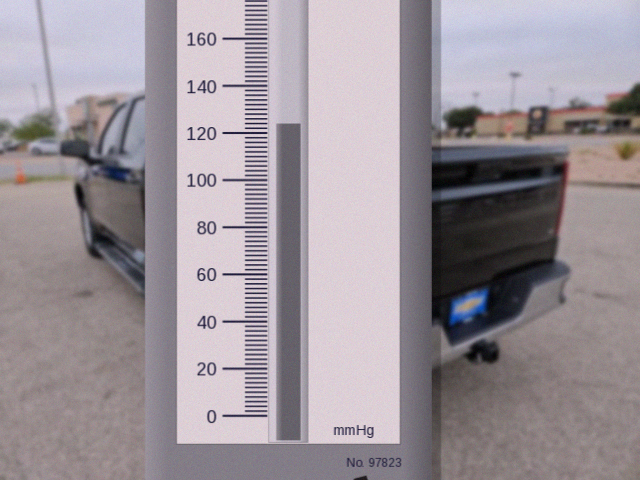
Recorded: 124 mmHg
